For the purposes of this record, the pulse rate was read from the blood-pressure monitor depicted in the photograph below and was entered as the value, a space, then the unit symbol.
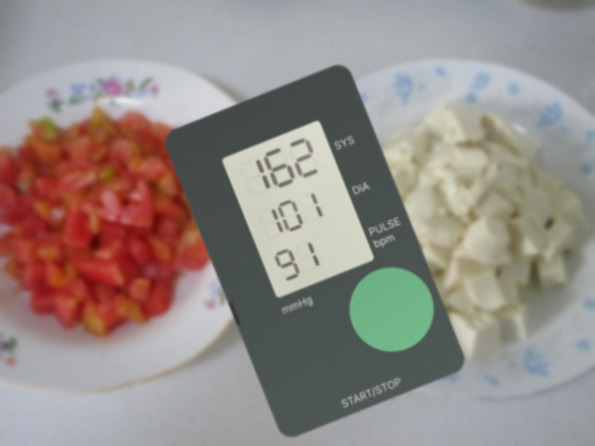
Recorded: 91 bpm
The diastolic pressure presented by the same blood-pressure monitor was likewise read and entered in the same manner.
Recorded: 101 mmHg
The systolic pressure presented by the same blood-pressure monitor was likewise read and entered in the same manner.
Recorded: 162 mmHg
